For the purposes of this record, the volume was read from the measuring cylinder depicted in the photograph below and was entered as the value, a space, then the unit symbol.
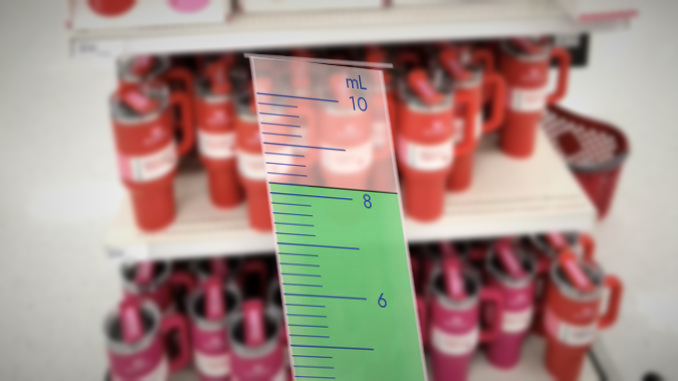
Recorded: 8.2 mL
